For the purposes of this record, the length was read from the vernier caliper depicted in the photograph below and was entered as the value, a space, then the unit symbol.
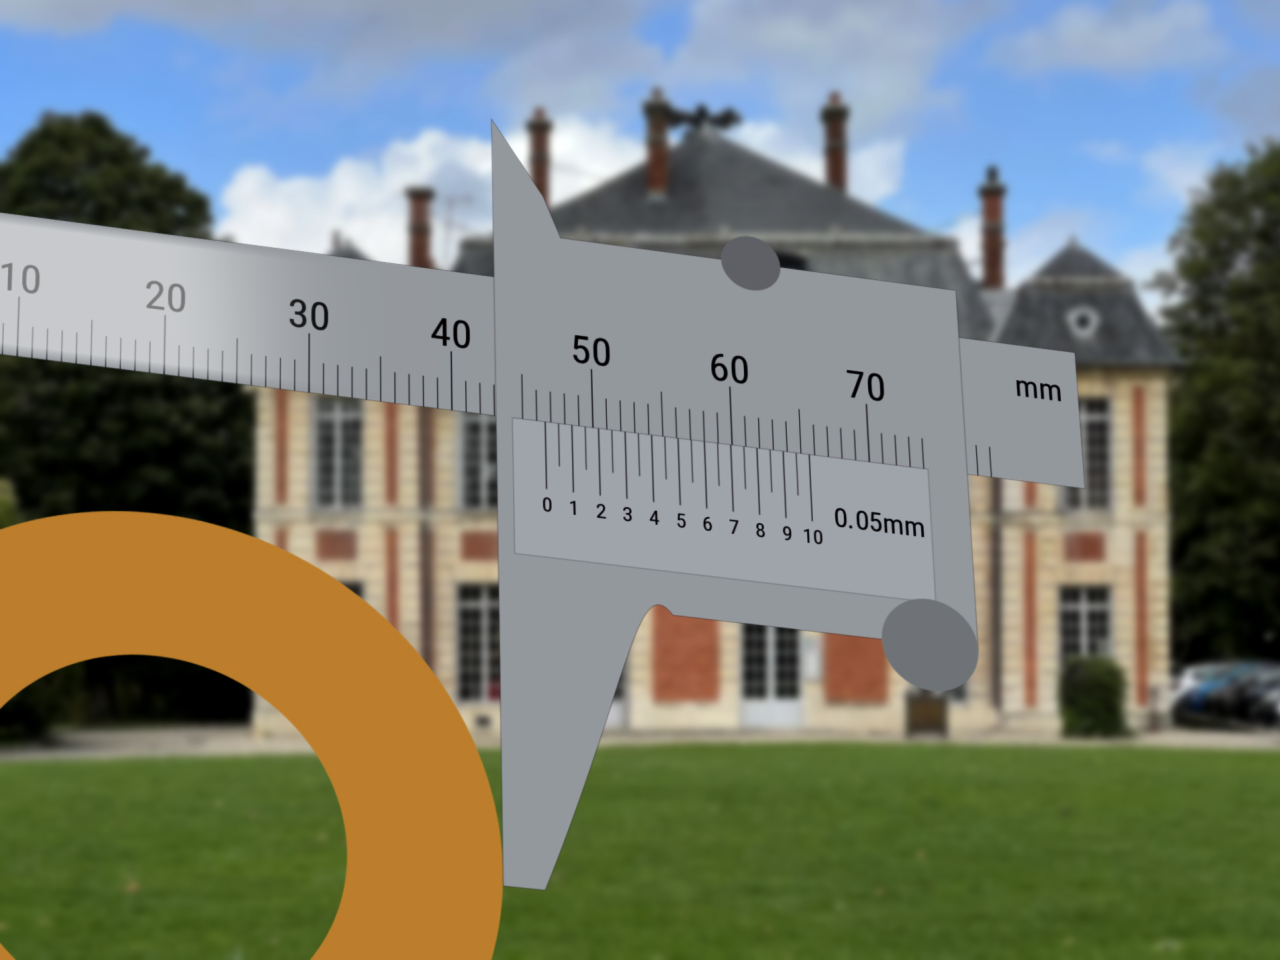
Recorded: 46.6 mm
